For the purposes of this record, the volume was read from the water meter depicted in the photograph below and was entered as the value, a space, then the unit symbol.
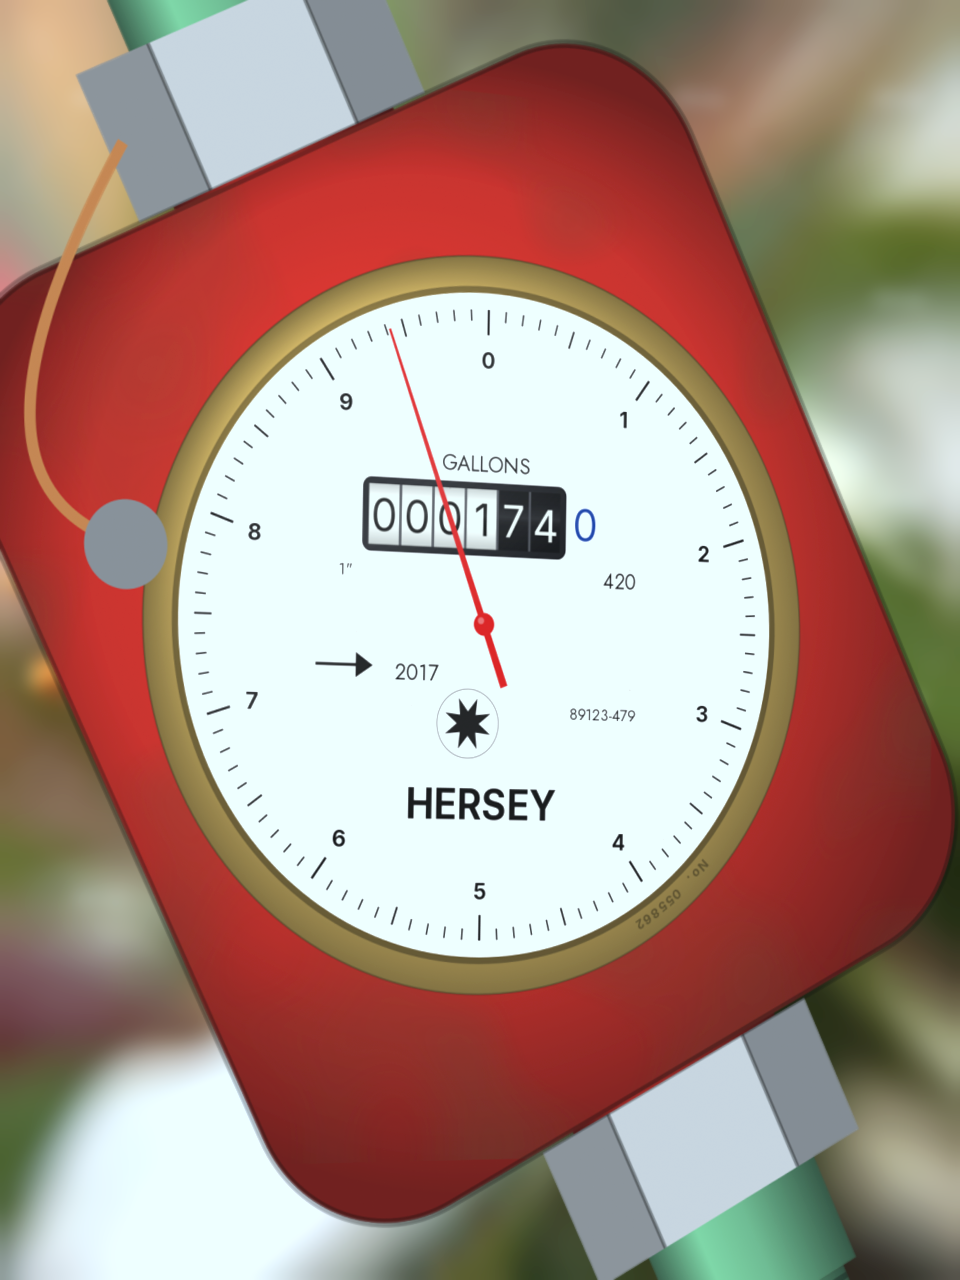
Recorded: 1739.4 gal
